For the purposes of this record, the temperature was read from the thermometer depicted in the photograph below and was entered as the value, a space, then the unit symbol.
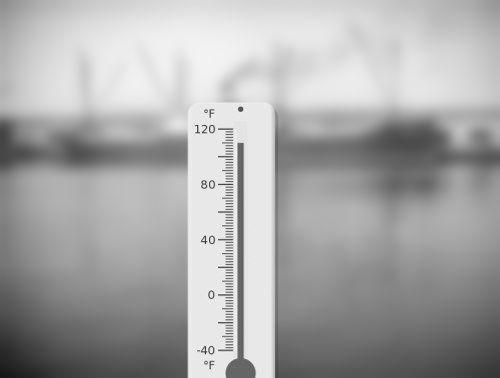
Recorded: 110 °F
